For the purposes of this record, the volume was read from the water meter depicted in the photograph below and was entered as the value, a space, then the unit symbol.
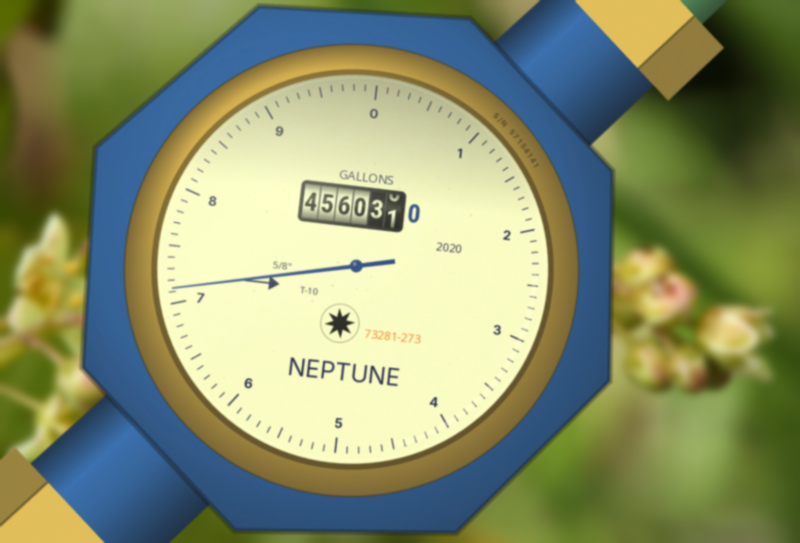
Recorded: 4560307.1 gal
